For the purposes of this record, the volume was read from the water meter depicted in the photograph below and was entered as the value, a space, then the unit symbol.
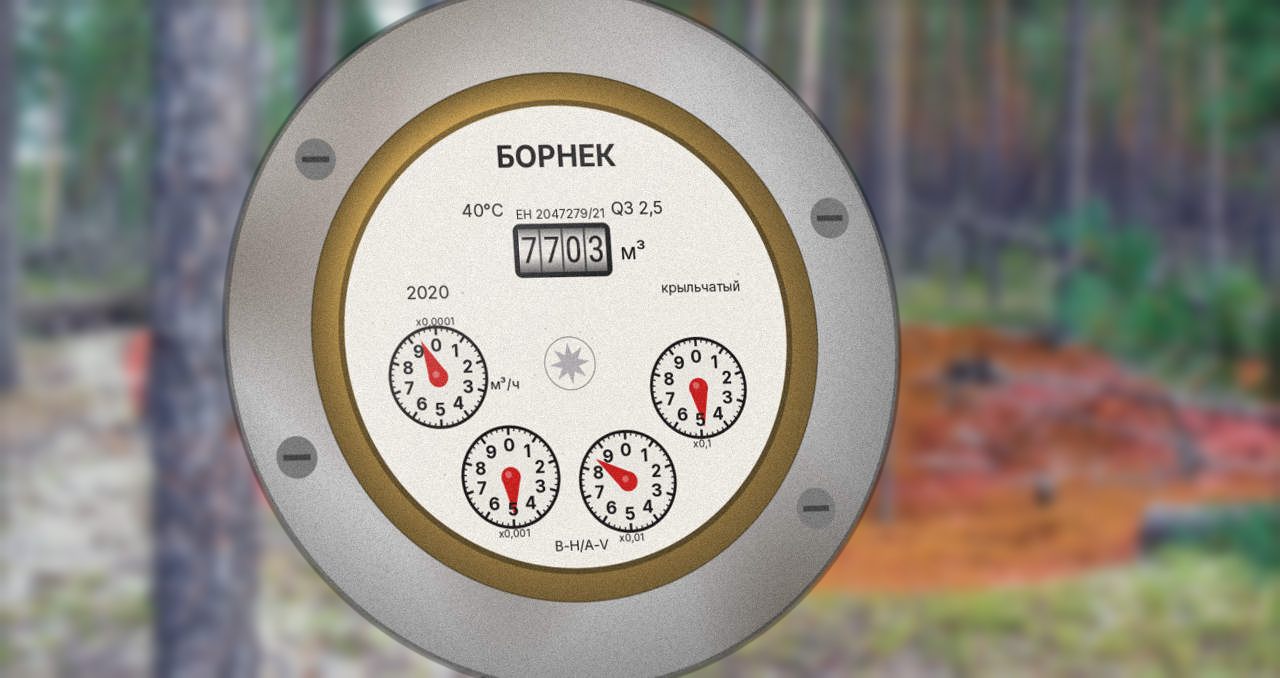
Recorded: 7703.4849 m³
